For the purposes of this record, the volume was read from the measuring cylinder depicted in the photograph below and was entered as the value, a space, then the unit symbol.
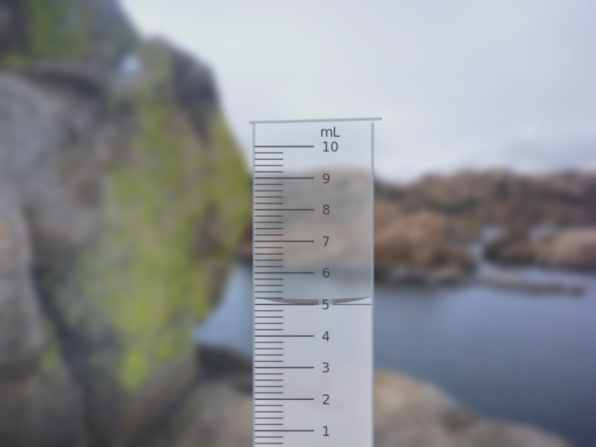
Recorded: 5 mL
